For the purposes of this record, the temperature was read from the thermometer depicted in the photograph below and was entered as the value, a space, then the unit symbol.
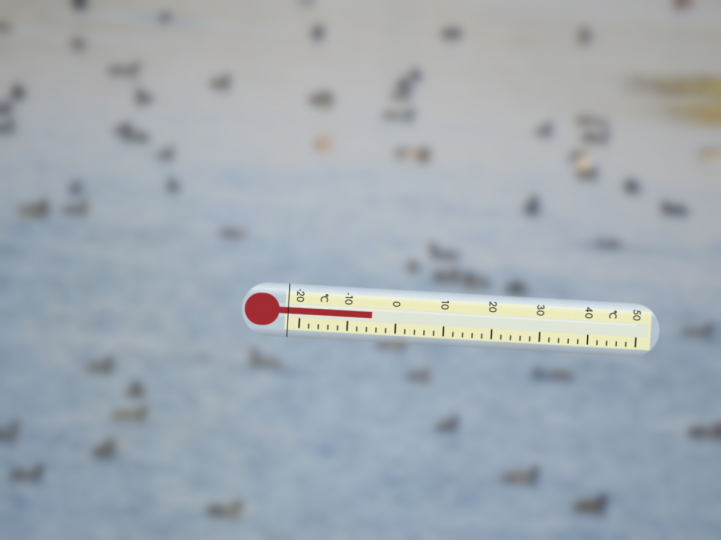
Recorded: -5 °C
